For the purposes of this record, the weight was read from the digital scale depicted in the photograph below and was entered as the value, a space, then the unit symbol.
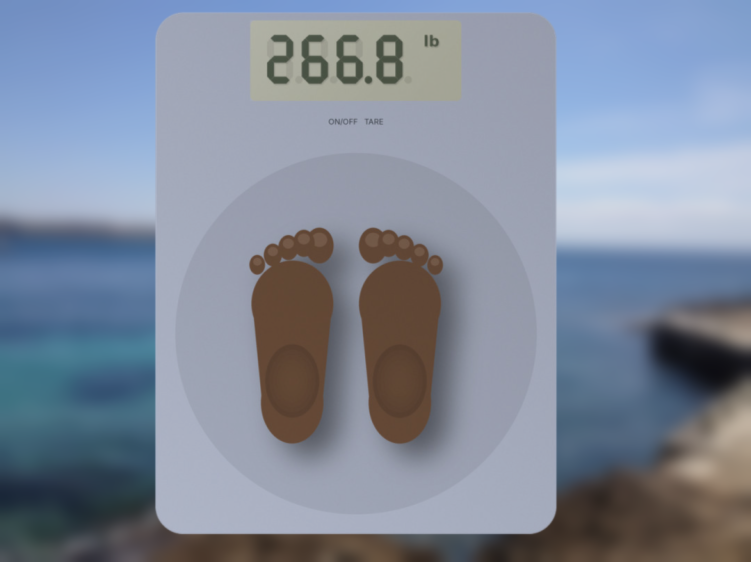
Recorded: 266.8 lb
